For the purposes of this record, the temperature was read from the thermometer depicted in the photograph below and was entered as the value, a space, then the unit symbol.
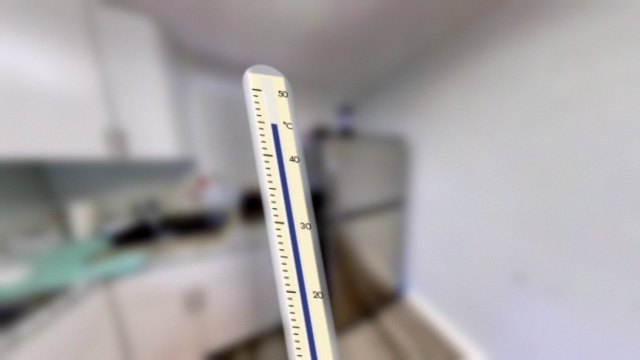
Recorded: 45 °C
